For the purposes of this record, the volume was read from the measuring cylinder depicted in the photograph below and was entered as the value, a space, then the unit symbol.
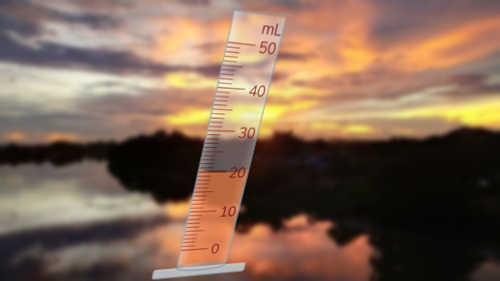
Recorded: 20 mL
